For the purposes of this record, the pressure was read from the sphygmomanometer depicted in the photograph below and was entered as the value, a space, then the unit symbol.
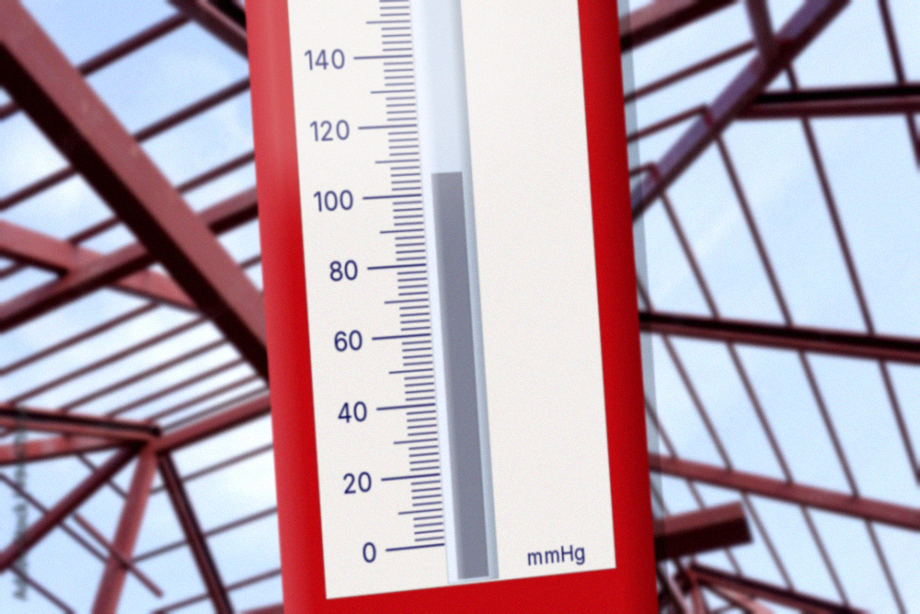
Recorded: 106 mmHg
